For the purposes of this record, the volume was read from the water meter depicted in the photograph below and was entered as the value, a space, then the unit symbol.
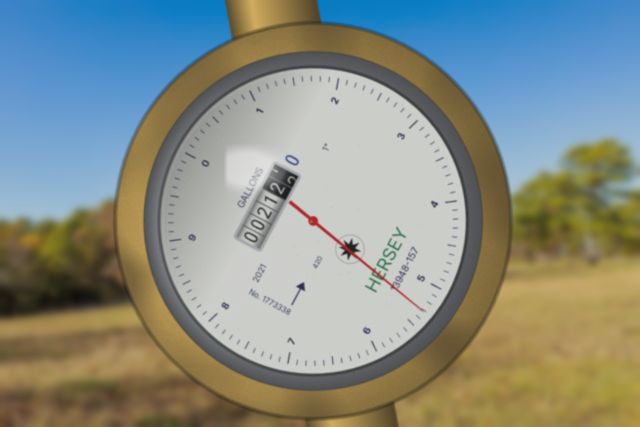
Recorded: 21215.3 gal
